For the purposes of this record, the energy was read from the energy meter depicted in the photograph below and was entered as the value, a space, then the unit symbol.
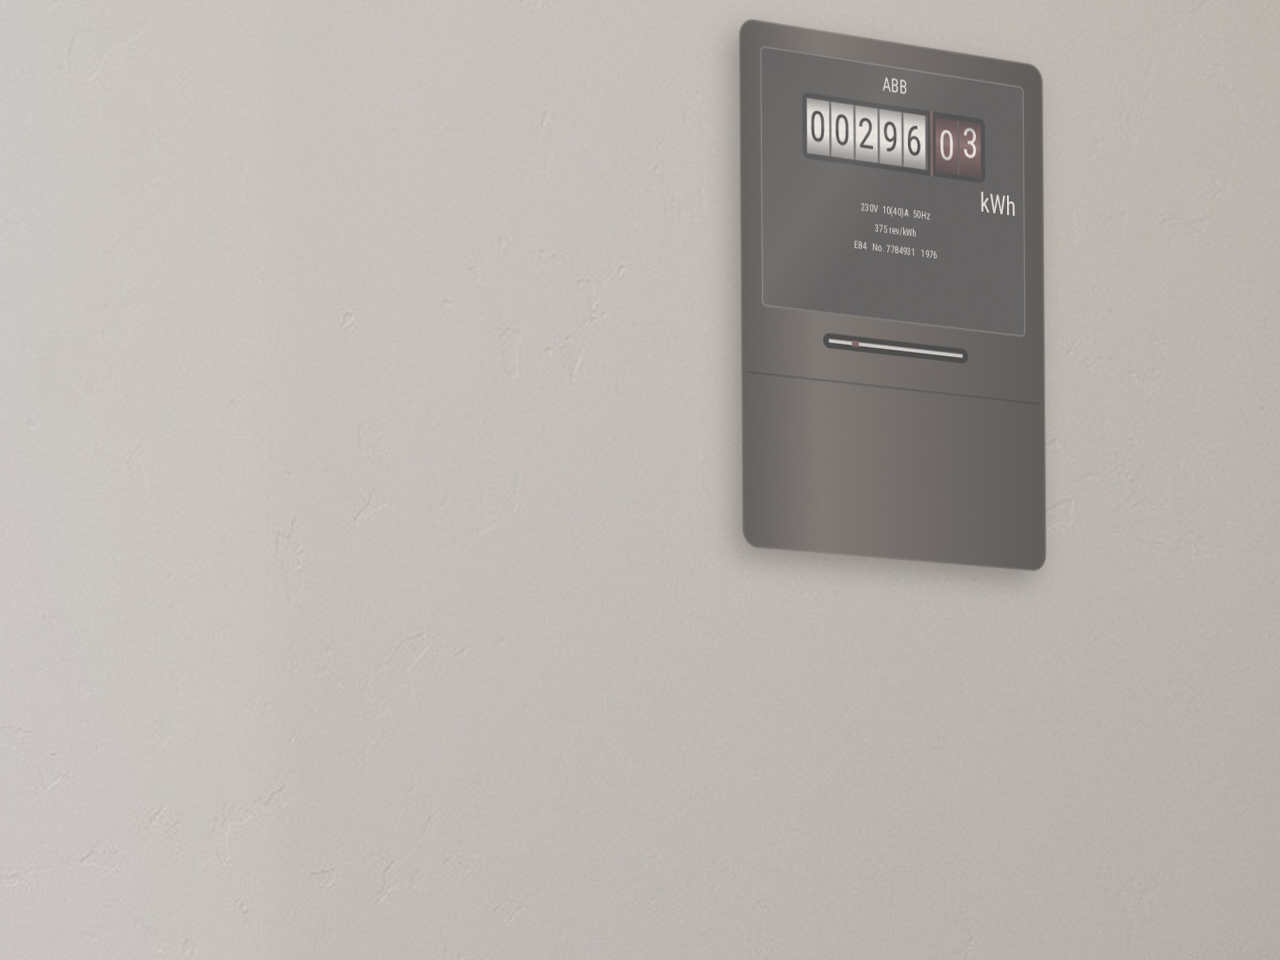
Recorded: 296.03 kWh
